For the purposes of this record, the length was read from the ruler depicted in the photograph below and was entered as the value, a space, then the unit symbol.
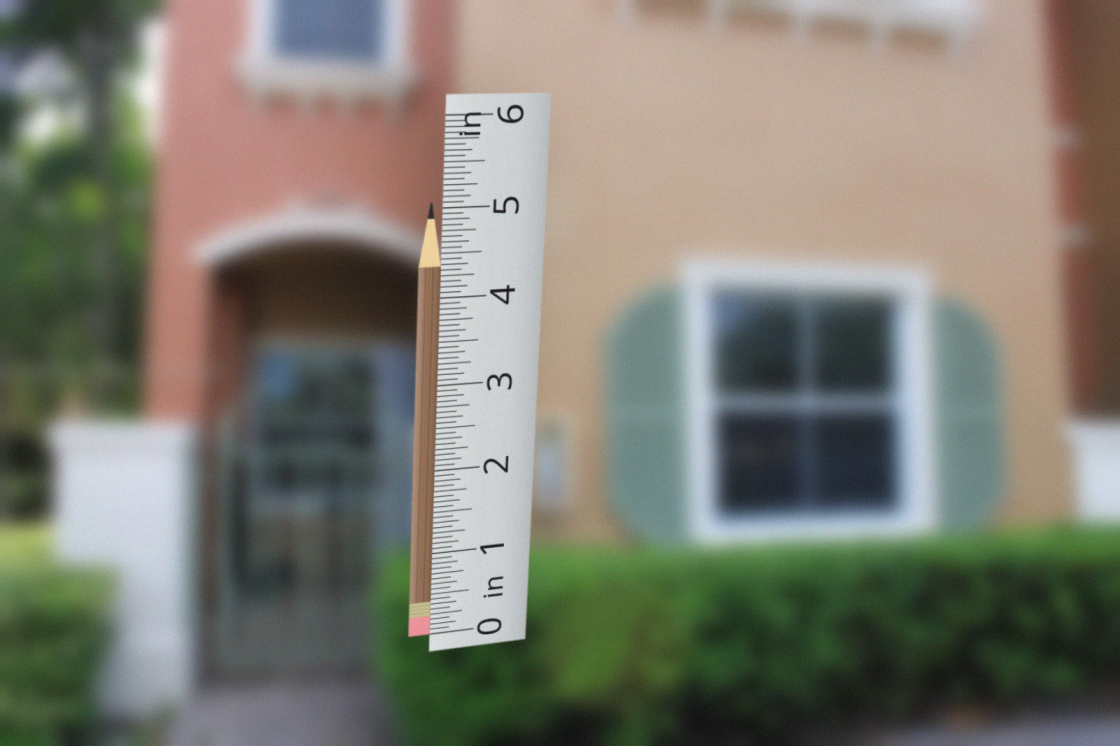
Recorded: 5.0625 in
